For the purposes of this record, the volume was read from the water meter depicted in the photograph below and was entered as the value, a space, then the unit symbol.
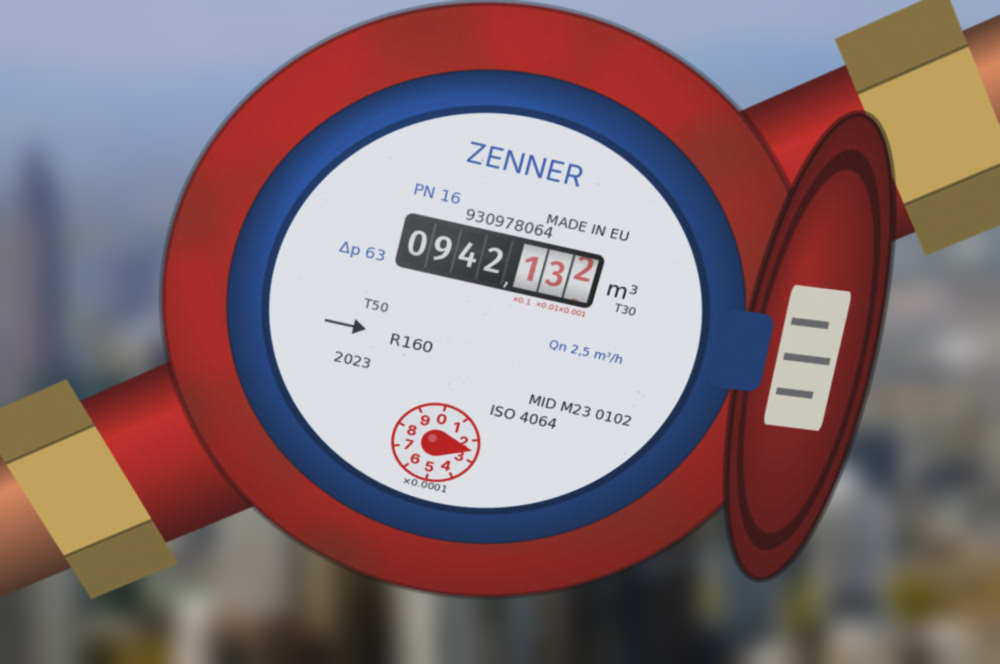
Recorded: 942.1322 m³
